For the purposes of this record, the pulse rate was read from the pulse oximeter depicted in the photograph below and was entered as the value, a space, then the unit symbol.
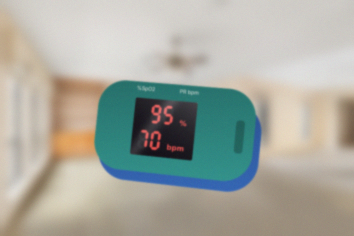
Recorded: 70 bpm
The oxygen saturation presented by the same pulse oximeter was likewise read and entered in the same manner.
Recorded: 95 %
